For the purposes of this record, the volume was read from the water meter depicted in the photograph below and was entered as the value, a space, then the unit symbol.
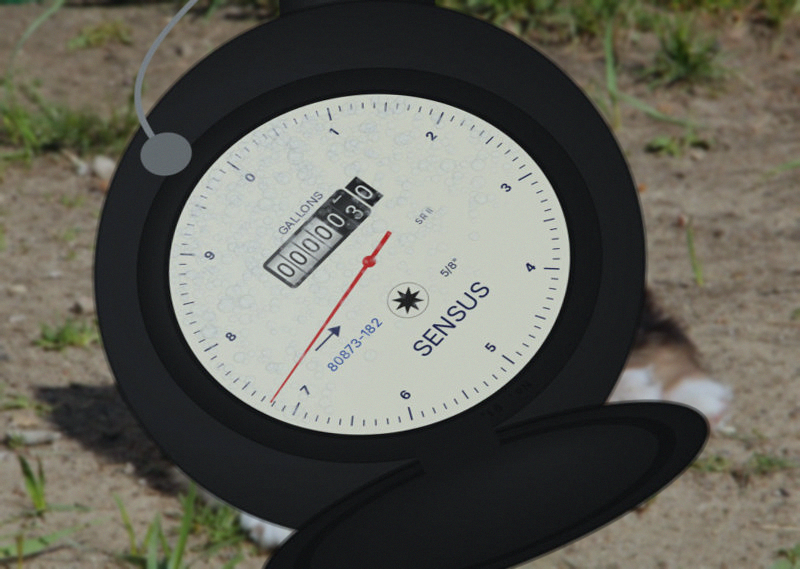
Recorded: 27.2 gal
